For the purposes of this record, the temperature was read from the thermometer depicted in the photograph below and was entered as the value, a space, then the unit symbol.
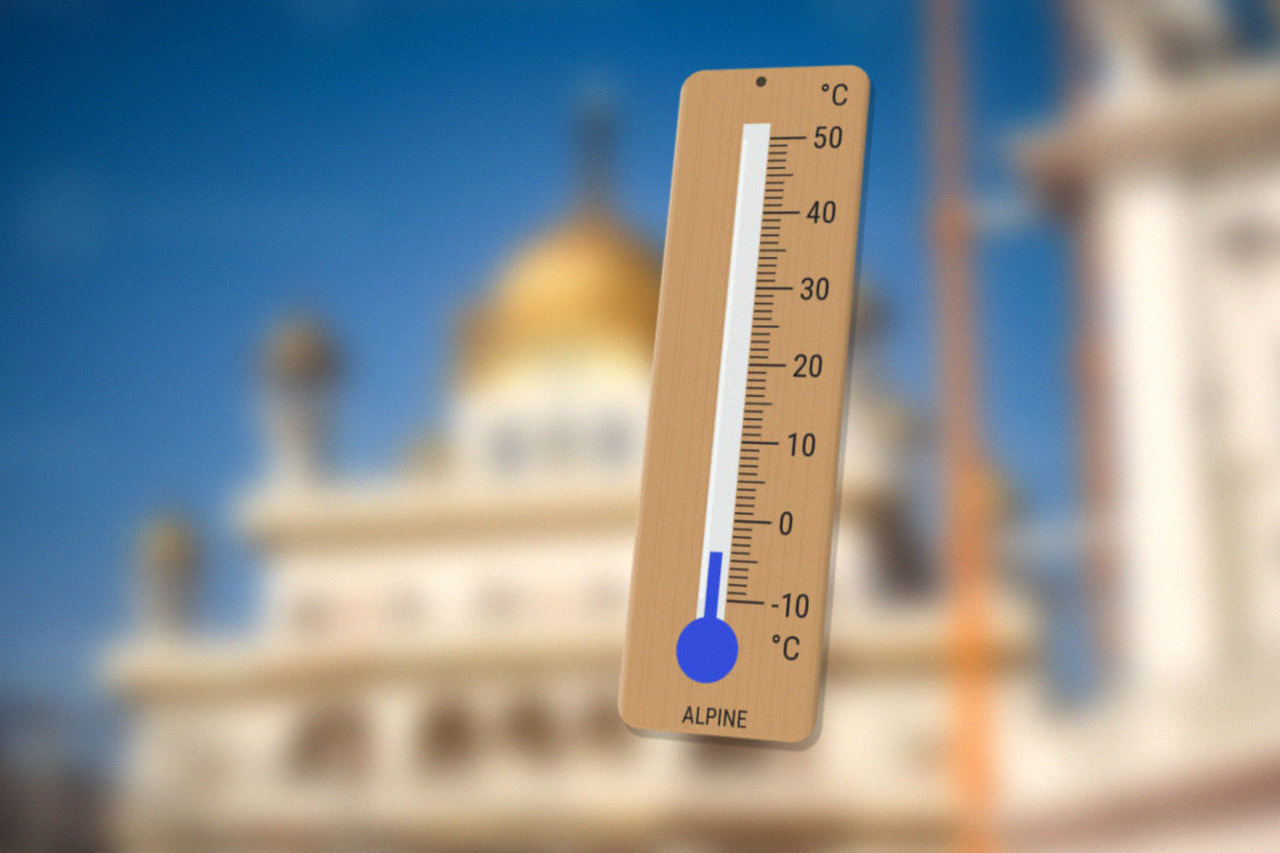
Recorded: -4 °C
